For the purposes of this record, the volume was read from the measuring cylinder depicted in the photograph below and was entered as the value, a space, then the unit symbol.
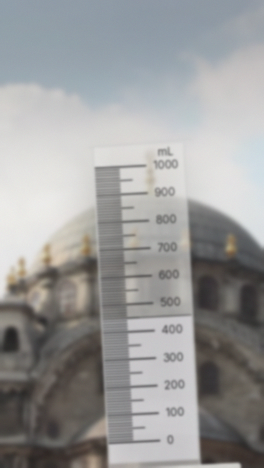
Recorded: 450 mL
